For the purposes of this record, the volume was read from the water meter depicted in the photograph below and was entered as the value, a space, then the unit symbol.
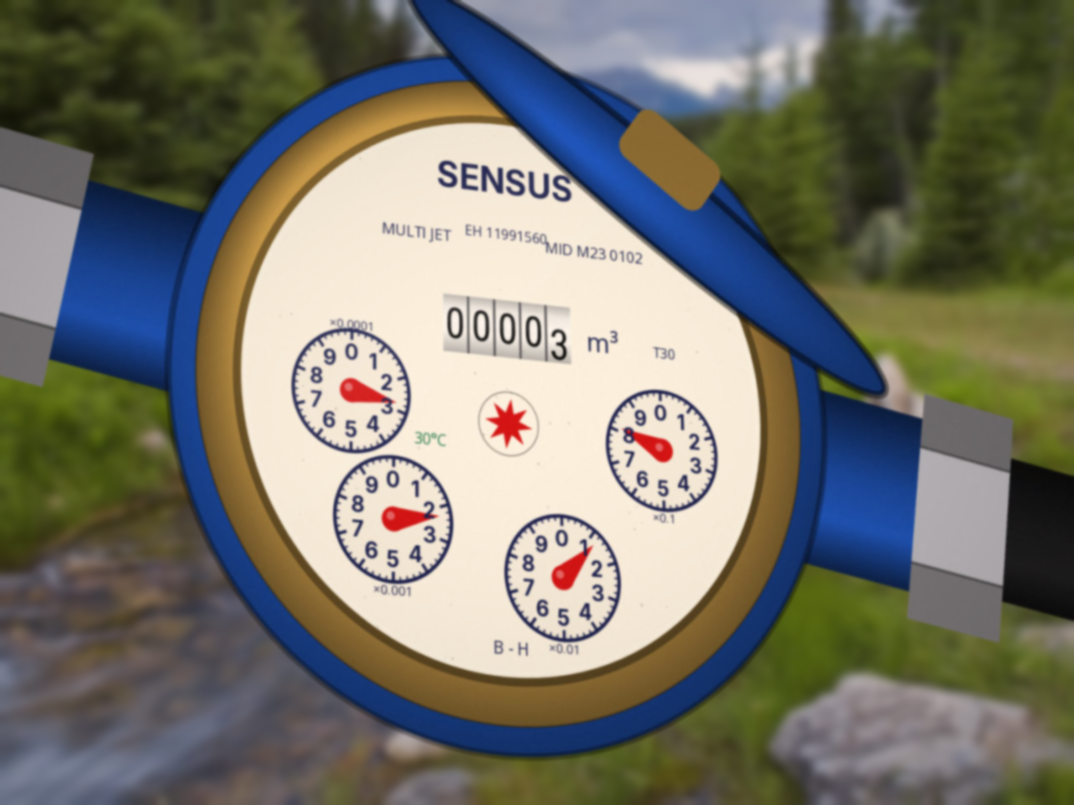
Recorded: 2.8122 m³
